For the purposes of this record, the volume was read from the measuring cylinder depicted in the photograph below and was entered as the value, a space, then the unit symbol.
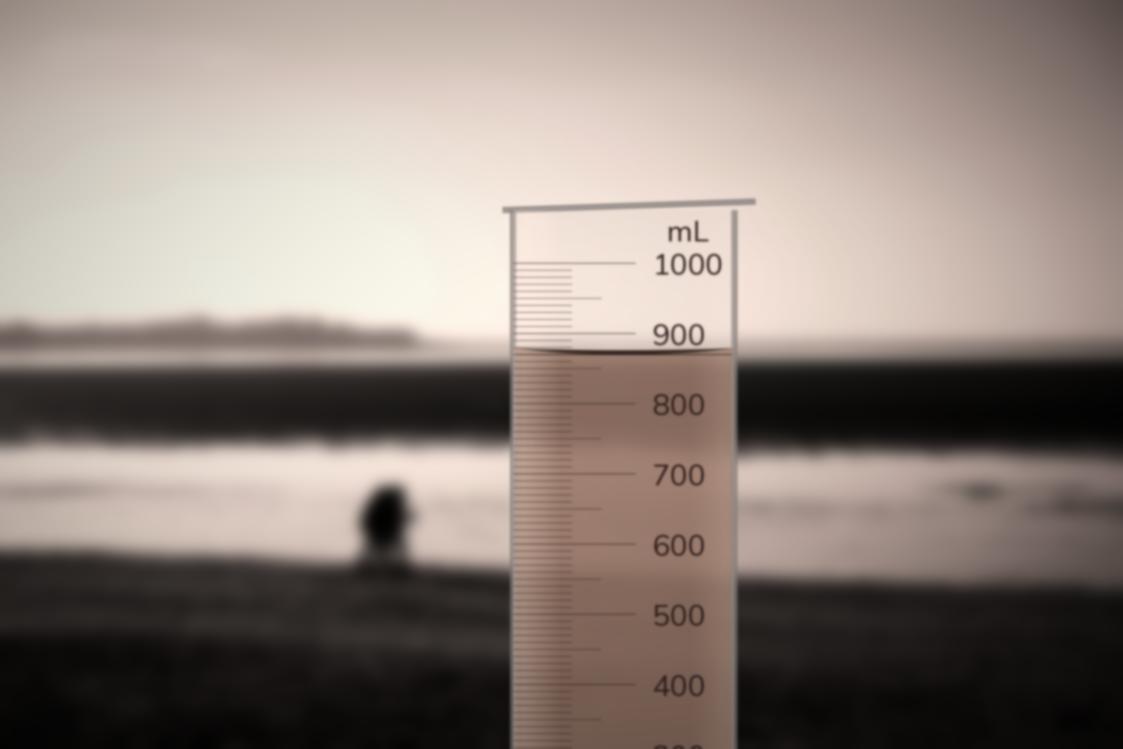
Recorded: 870 mL
